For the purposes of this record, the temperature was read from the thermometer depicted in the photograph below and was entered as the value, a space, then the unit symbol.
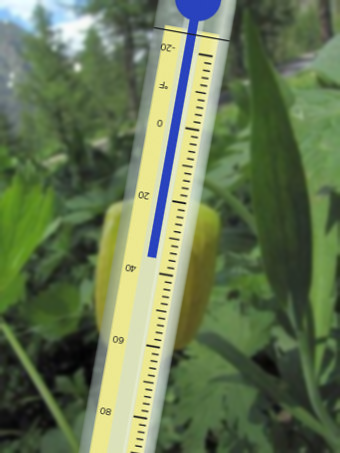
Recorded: 36 °F
